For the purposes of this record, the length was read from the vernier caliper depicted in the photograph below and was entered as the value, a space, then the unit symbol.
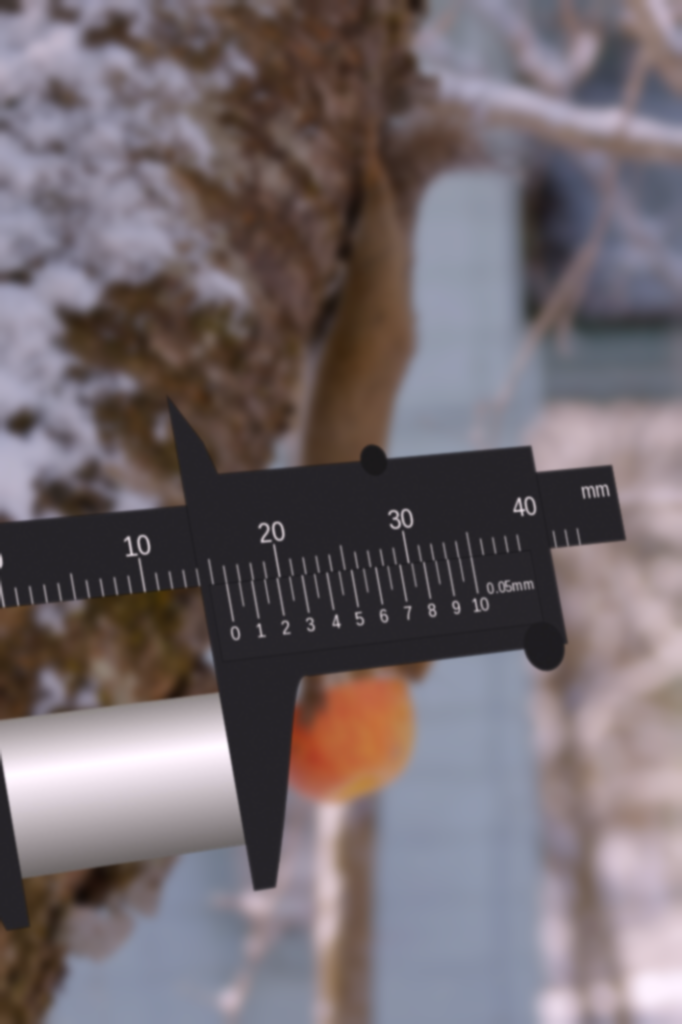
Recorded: 16.0 mm
